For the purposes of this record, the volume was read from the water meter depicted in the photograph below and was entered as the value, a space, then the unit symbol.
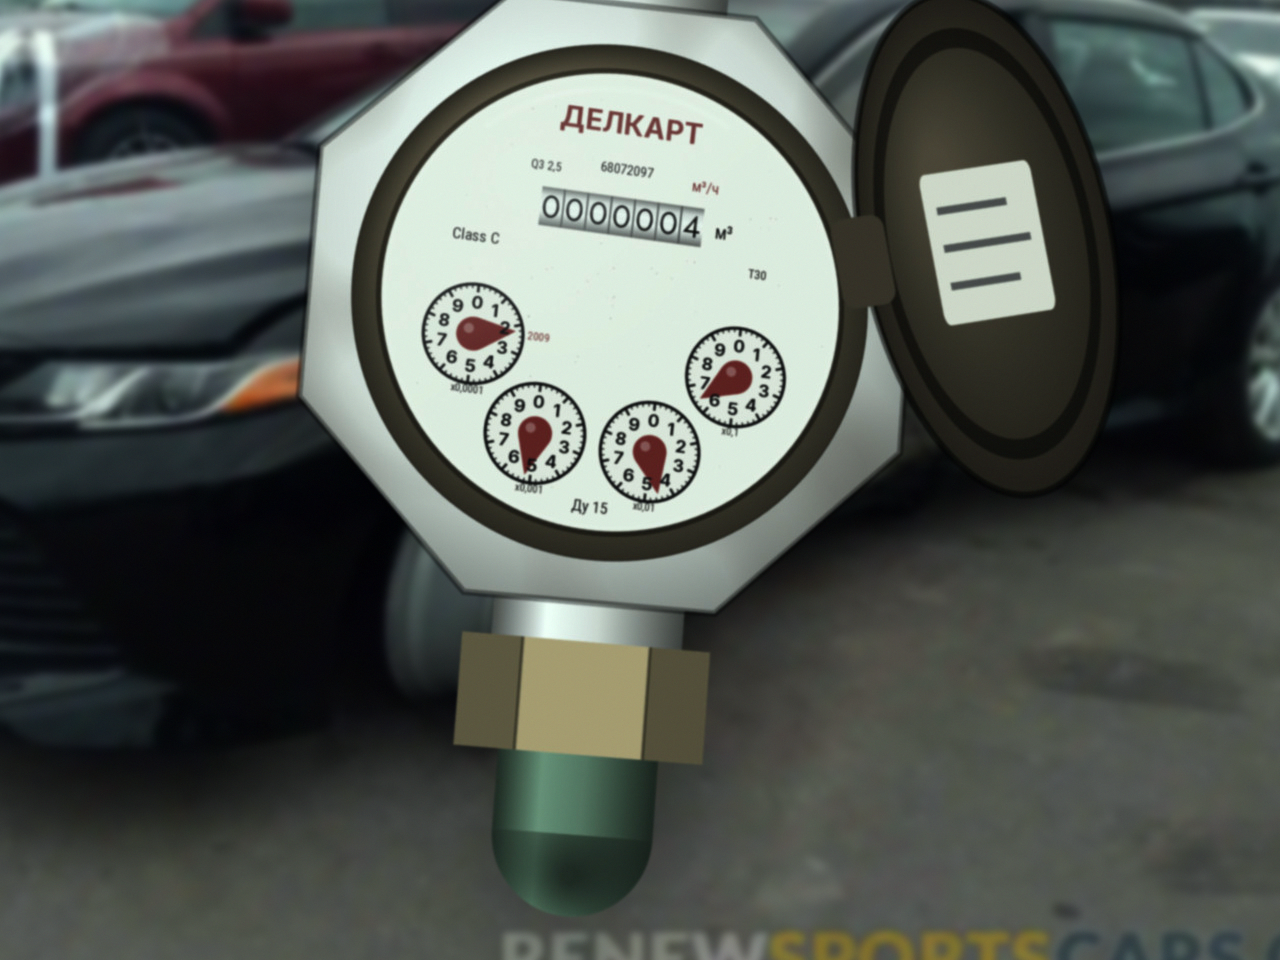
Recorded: 4.6452 m³
